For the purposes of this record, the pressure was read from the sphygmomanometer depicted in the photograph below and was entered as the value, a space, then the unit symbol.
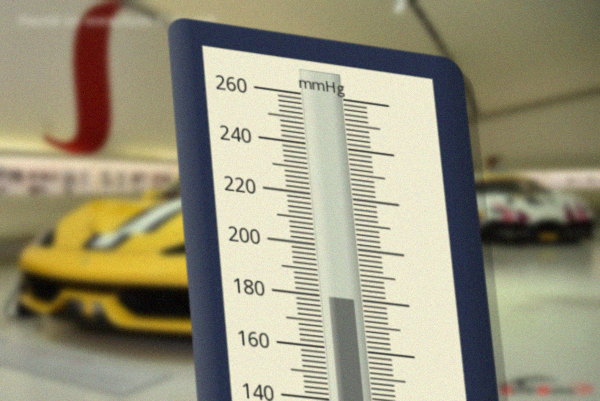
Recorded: 180 mmHg
